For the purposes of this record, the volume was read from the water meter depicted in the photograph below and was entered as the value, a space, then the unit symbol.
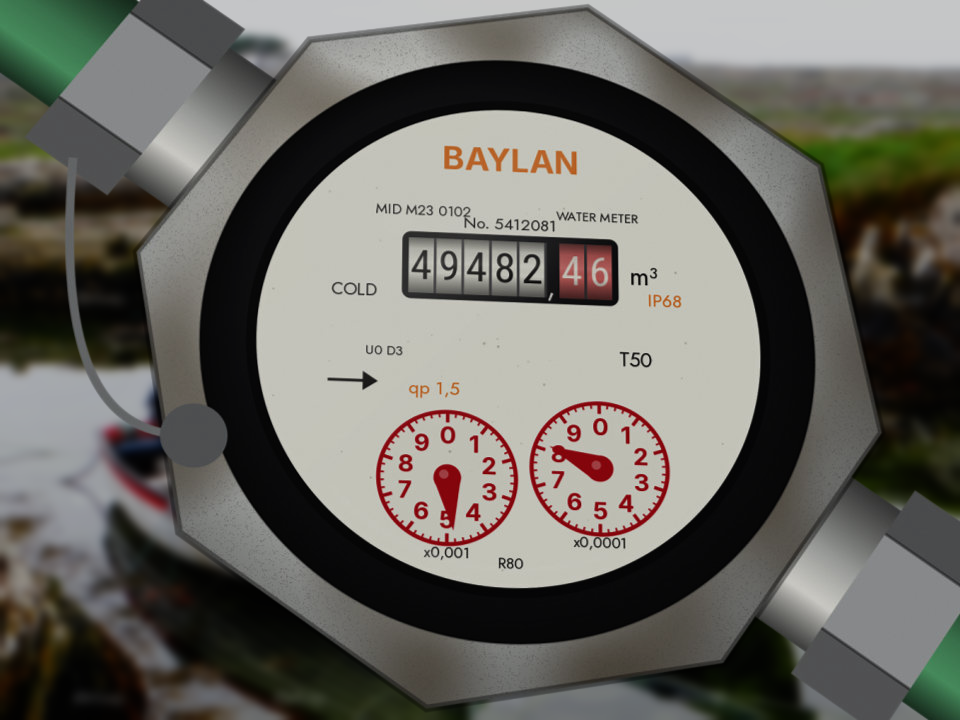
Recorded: 49482.4648 m³
